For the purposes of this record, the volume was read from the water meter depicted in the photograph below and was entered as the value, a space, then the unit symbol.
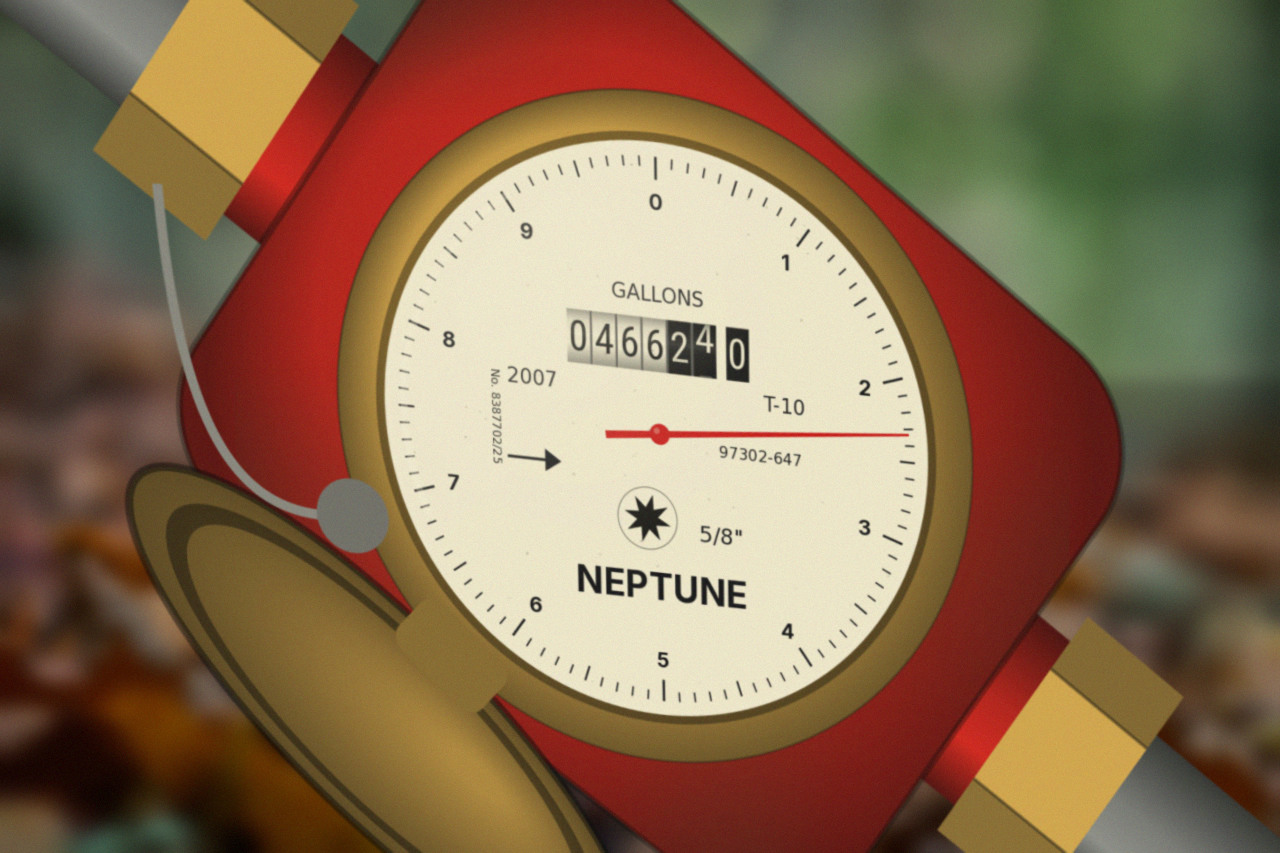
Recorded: 466242.3 gal
